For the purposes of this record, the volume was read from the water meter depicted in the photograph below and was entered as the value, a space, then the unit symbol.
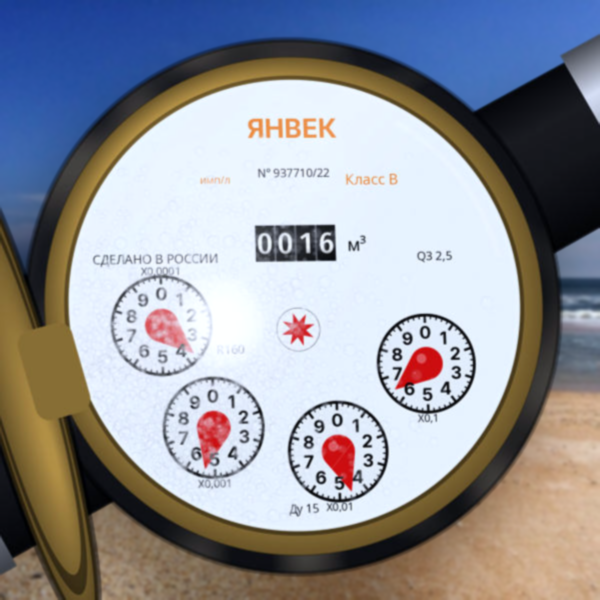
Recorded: 16.6453 m³
